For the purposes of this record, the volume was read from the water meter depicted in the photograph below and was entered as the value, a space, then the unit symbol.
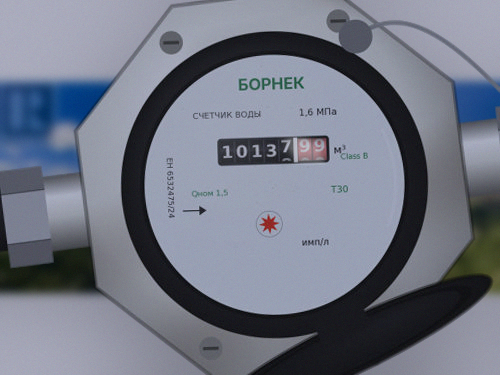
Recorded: 10137.99 m³
